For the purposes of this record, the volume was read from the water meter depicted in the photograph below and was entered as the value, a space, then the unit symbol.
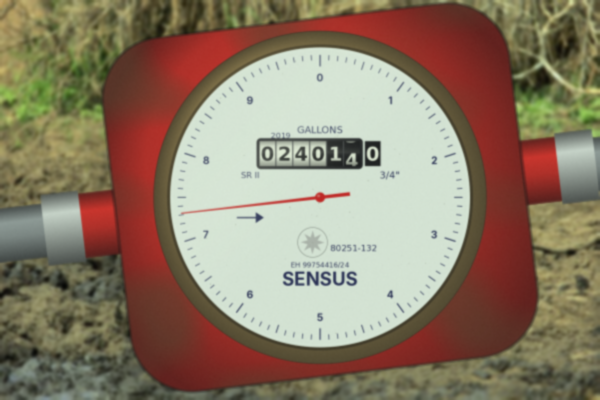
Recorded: 240137.3 gal
